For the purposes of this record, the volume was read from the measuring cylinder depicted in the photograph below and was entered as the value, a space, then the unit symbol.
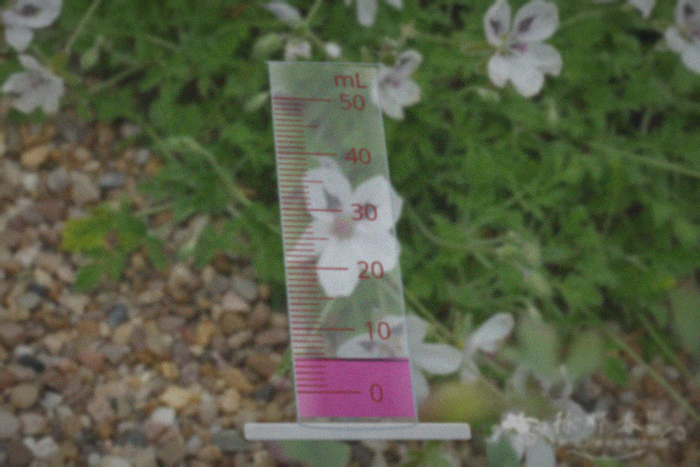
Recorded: 5 mL
